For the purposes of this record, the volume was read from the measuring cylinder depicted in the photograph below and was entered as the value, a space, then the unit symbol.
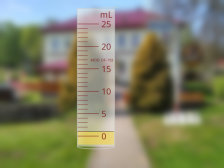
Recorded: 1 mL
